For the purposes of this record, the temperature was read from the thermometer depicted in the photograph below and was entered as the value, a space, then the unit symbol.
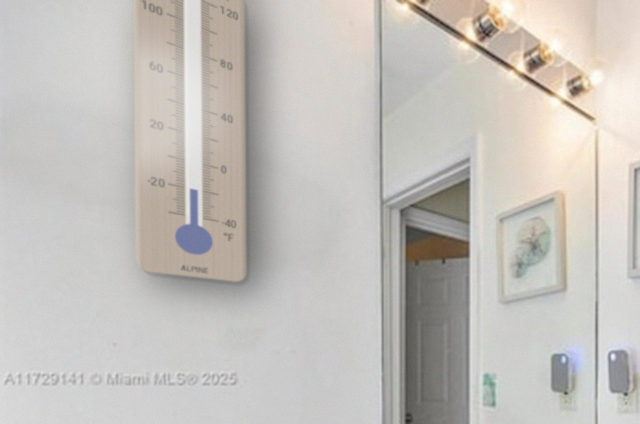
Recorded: -20 °F
